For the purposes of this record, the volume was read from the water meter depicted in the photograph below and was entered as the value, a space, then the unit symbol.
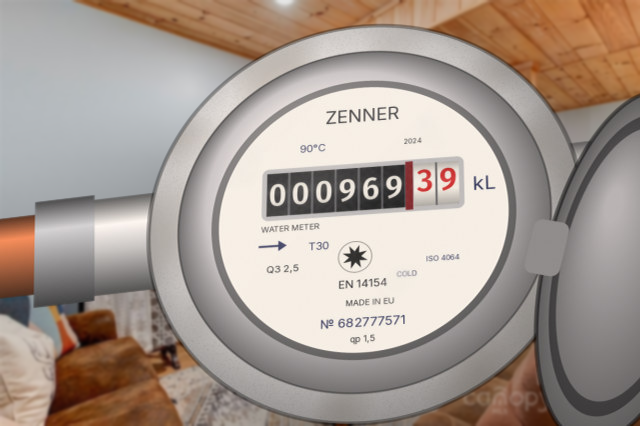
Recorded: 969.39 kL
